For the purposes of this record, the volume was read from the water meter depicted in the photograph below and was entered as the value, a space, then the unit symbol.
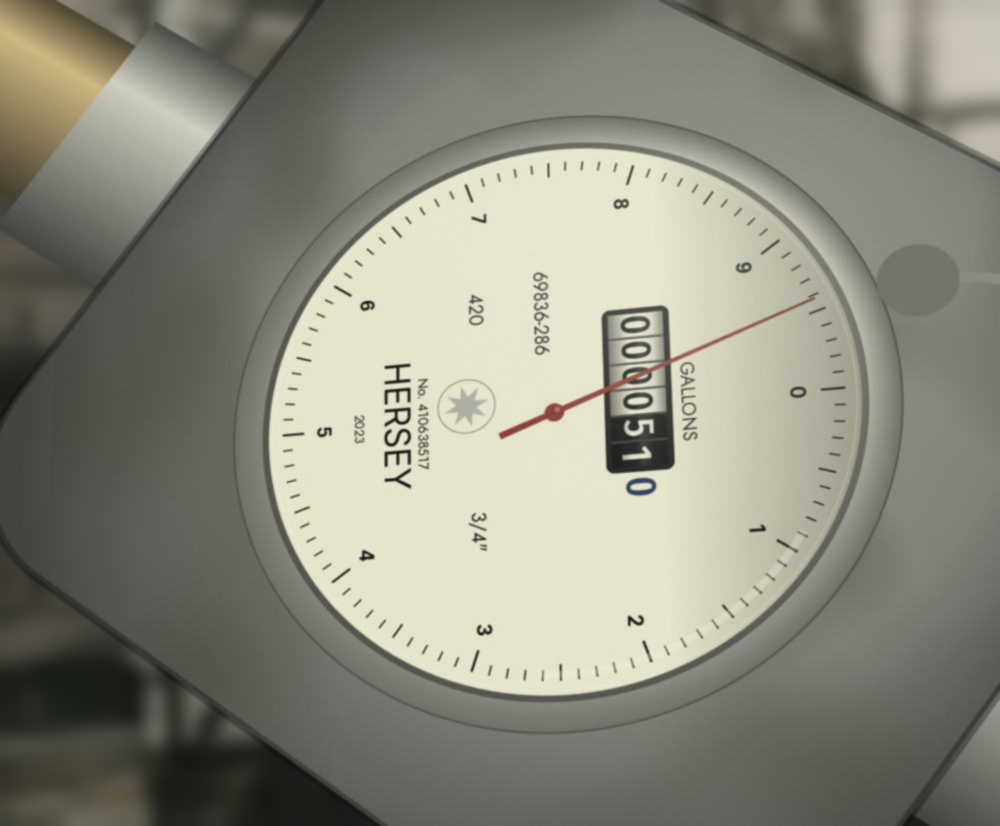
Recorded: 509.4 gal
